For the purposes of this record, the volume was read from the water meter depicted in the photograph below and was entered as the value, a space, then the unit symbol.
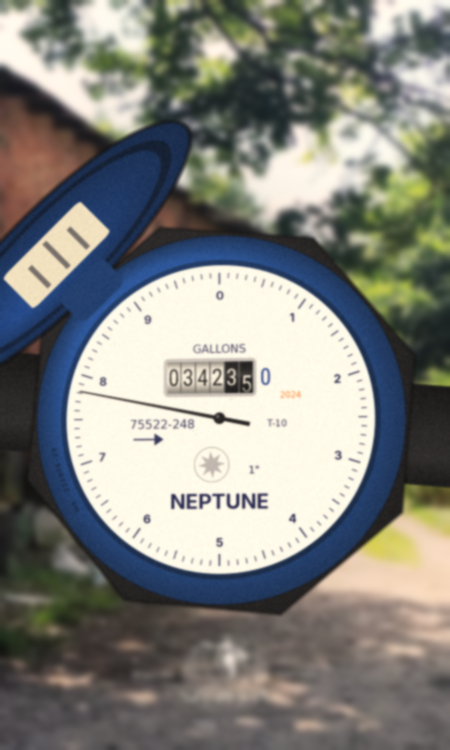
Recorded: 342347.8 gal
